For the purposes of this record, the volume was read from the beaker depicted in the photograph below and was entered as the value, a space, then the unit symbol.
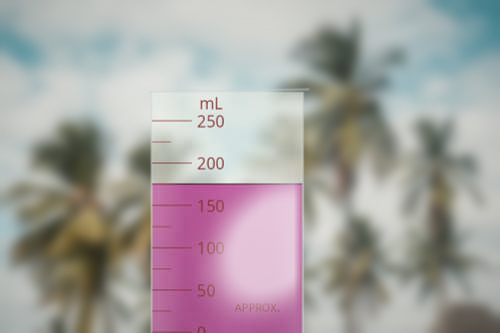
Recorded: 175 mL
